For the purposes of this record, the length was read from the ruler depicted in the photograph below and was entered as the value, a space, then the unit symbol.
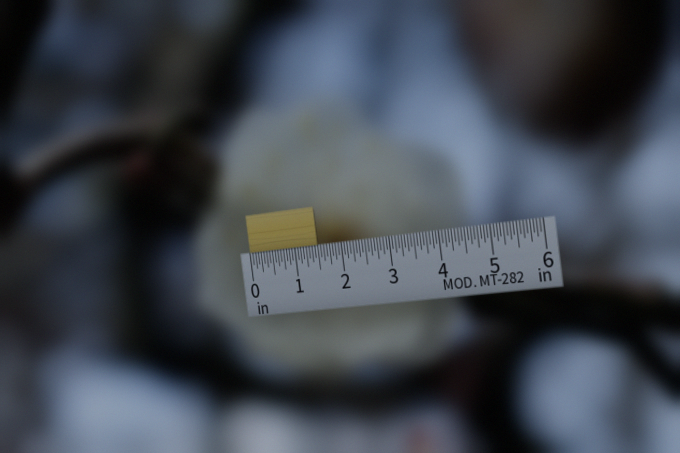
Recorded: 1.5 in
